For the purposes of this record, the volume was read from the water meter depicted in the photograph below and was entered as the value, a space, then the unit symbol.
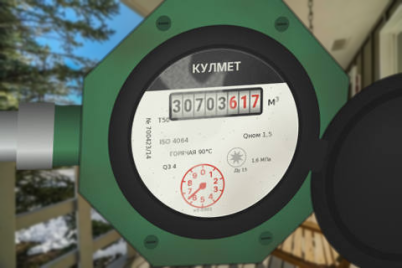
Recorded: 30703.6176 m³
